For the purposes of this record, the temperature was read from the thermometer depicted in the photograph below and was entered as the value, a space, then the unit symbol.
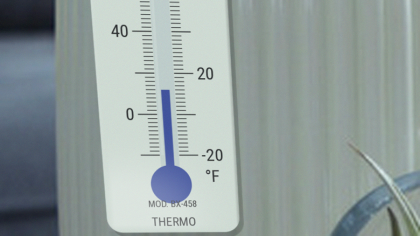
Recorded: 12 °F
